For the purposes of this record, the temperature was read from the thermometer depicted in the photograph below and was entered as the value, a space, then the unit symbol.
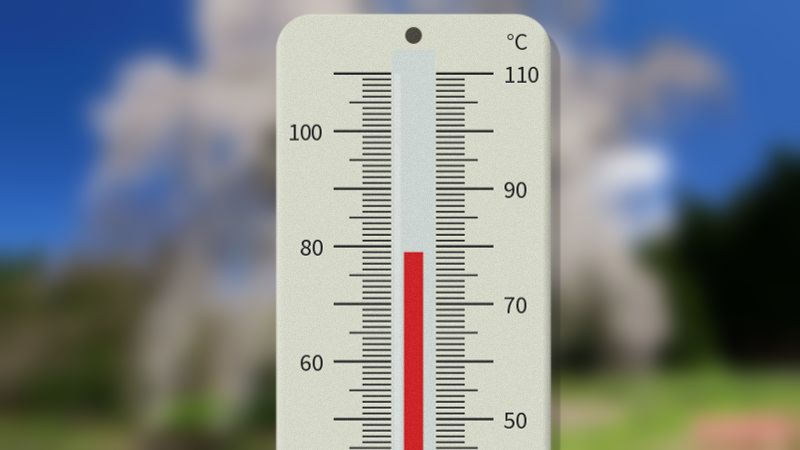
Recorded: 79 °C
